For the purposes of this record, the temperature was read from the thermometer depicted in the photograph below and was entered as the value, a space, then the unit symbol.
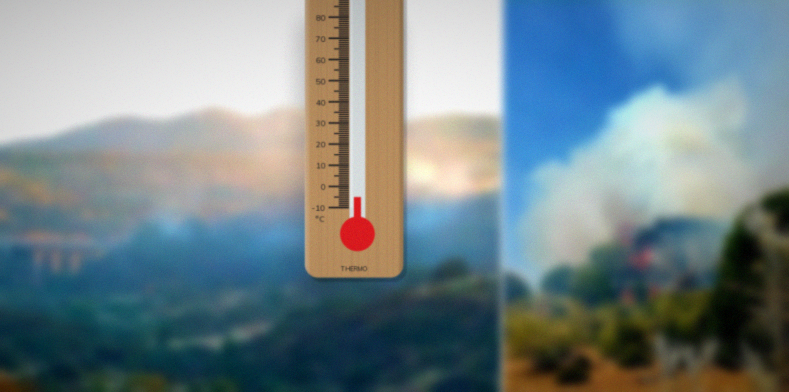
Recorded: -5 °C
